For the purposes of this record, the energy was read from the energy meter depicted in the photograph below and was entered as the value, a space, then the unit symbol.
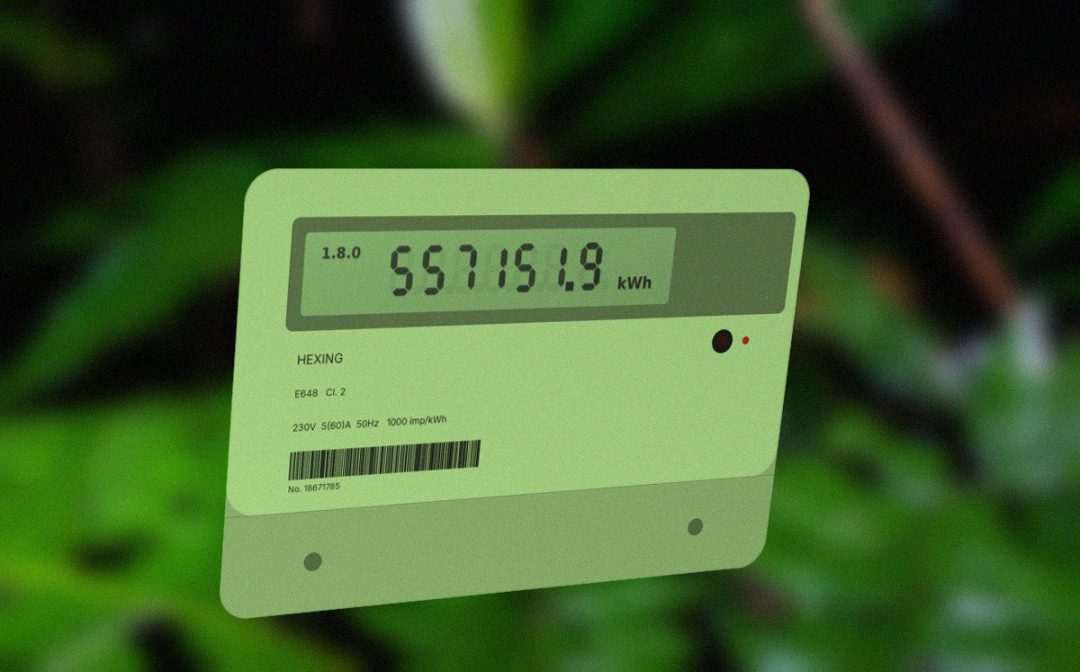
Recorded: 557151.9 kWh
